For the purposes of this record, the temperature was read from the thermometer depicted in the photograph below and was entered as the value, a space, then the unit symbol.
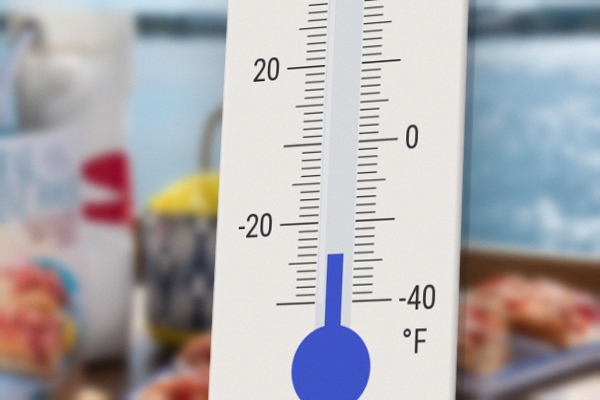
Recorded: -28 °F
